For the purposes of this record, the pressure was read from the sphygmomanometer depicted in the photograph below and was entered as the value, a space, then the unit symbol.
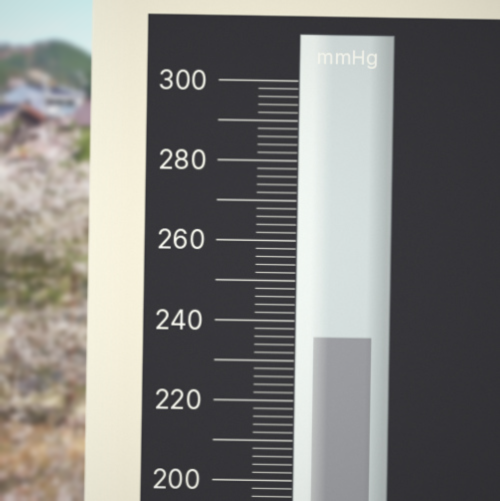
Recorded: 236 mmHg
